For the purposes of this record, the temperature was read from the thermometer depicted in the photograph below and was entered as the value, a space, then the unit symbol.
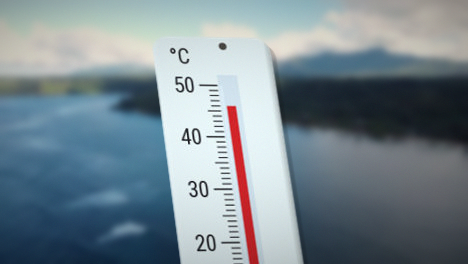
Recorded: 46 °C
